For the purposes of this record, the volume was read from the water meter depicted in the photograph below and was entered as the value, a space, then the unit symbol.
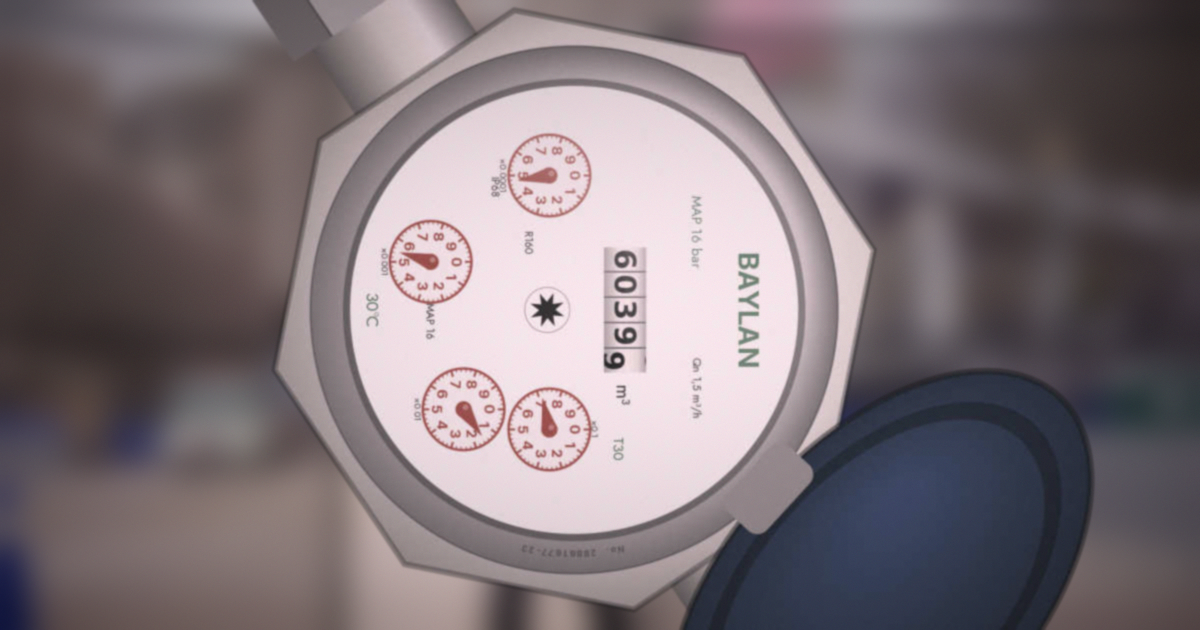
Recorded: 60398.7154 m³
